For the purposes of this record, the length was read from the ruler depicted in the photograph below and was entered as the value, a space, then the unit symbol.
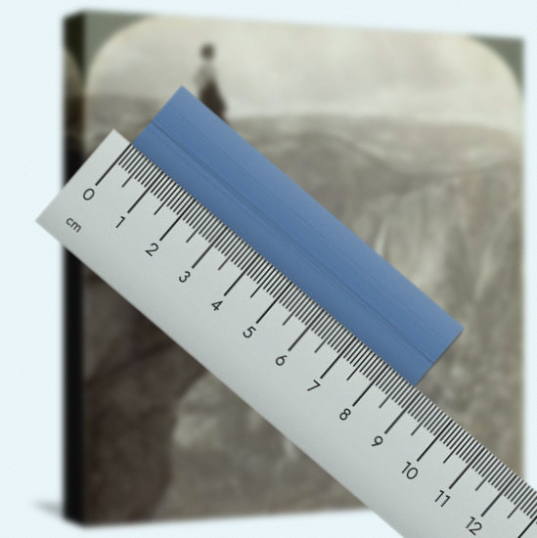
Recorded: 8.8 cm
